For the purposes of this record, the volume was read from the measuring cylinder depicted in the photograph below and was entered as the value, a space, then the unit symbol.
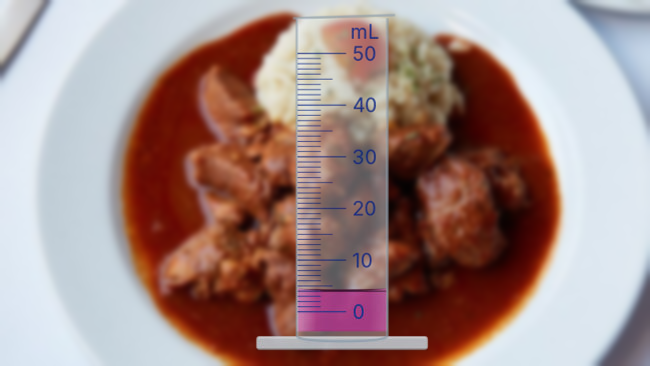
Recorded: 4 mL
